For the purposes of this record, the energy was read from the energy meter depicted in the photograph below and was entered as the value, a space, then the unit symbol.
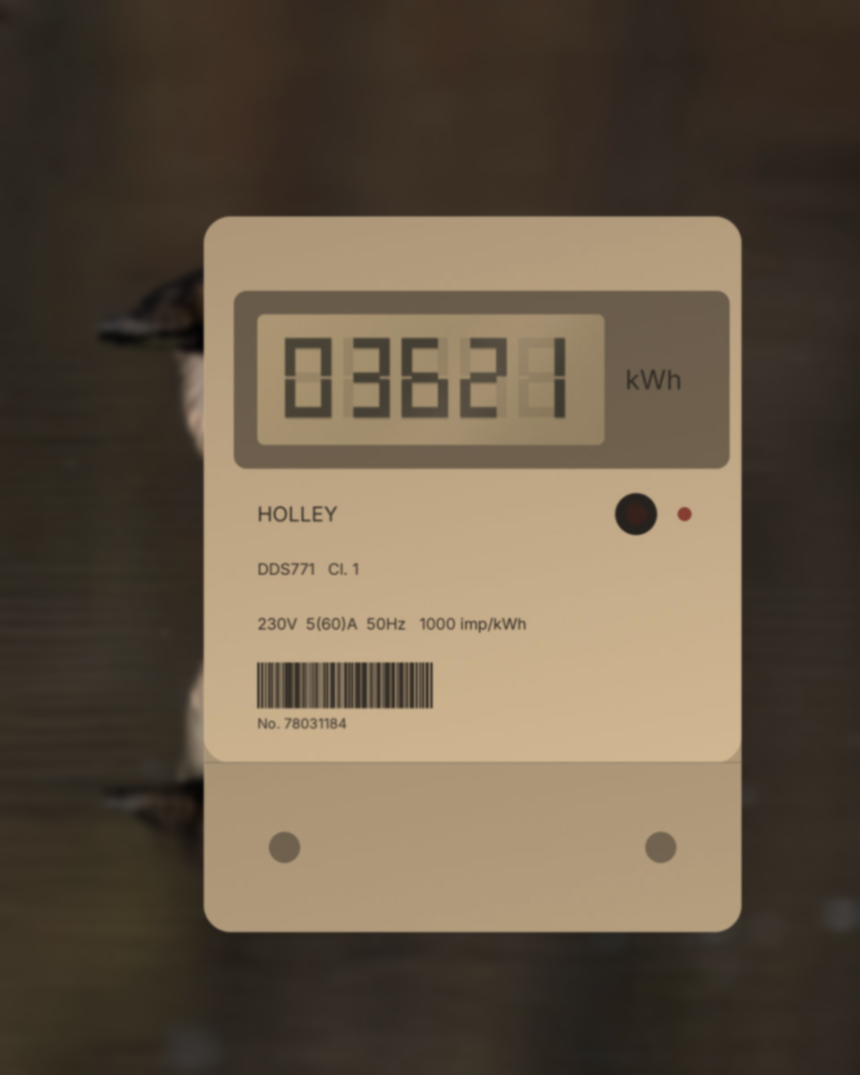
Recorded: 3621 kWh
